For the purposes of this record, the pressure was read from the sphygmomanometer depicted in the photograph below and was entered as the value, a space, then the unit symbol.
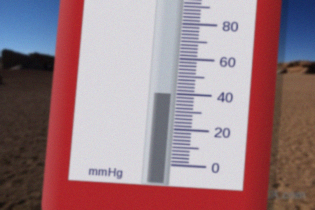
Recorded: 40 mmHg
